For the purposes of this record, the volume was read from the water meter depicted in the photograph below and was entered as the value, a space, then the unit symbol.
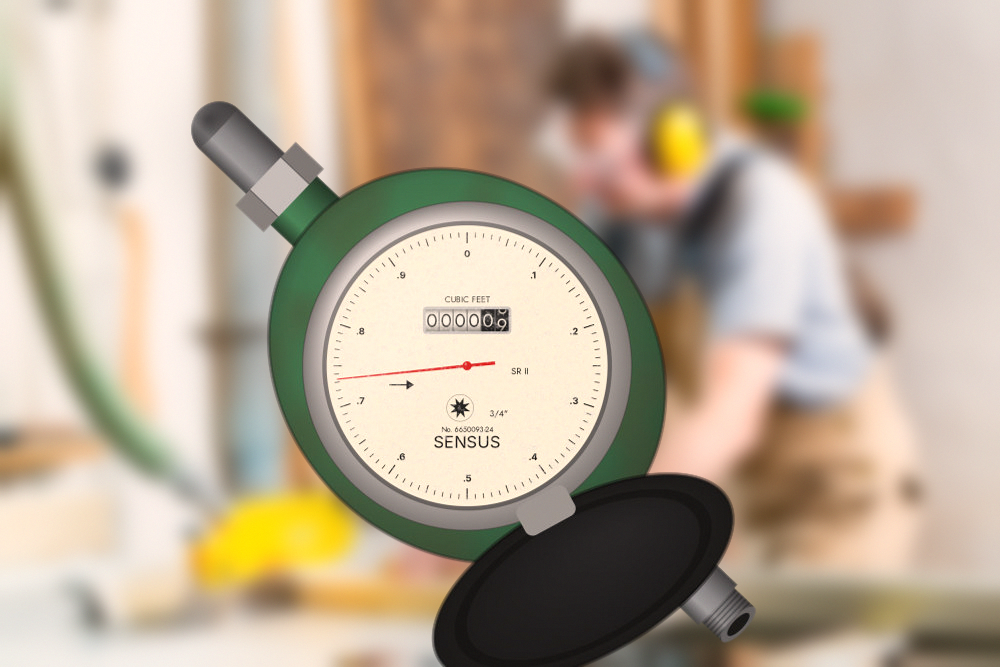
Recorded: 8.73 ft³
